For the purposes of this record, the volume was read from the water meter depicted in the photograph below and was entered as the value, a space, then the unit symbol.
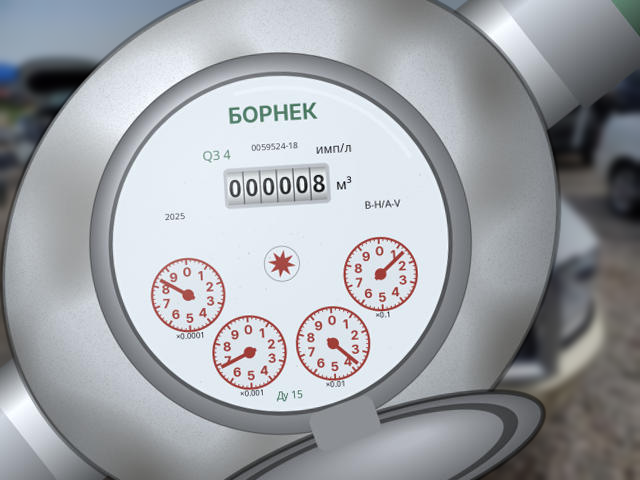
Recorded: 8.1368 m³
